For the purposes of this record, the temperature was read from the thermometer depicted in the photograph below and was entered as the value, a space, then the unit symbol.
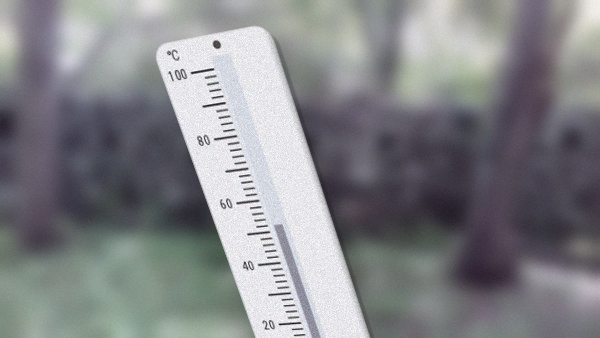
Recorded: 52 °C
